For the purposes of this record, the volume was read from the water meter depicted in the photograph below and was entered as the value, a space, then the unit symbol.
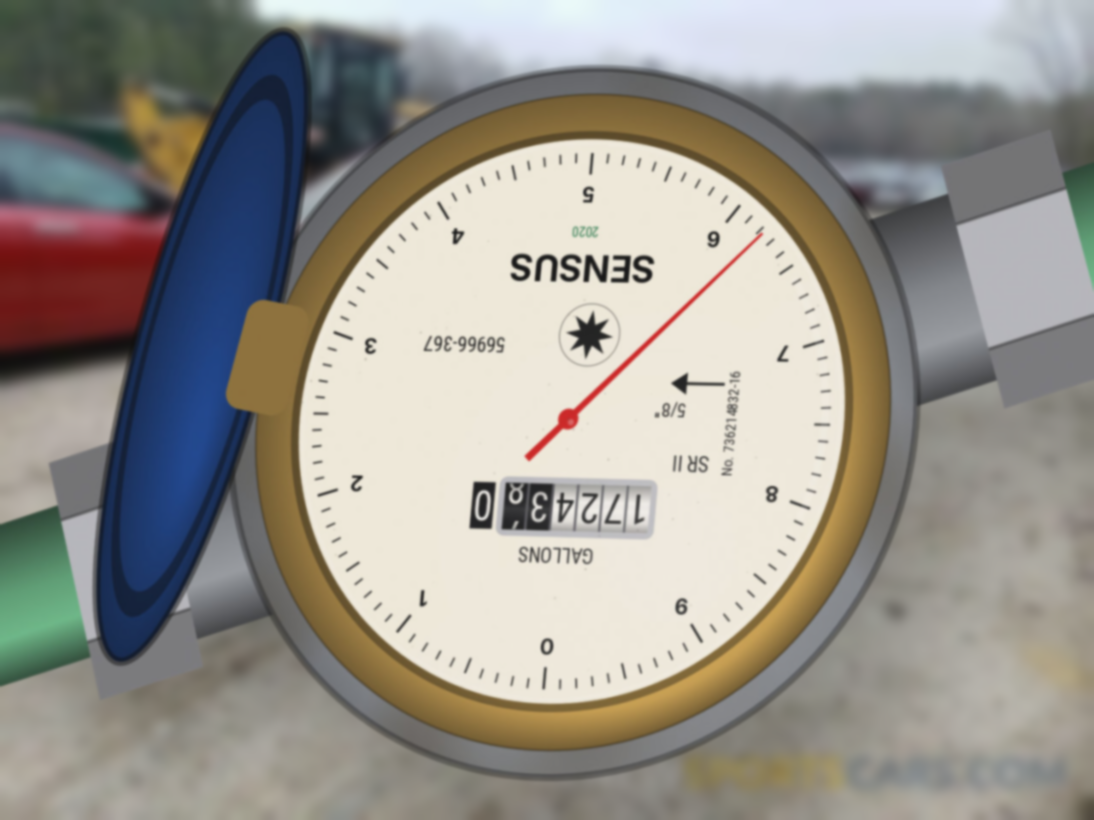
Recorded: 1724376.2 gal
